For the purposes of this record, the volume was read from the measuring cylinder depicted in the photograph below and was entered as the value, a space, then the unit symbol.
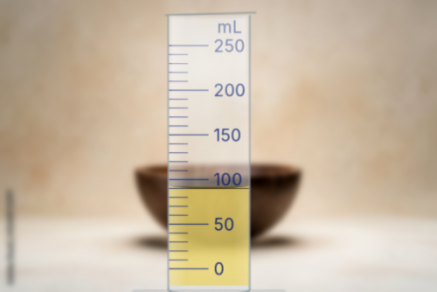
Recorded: 90 mL
